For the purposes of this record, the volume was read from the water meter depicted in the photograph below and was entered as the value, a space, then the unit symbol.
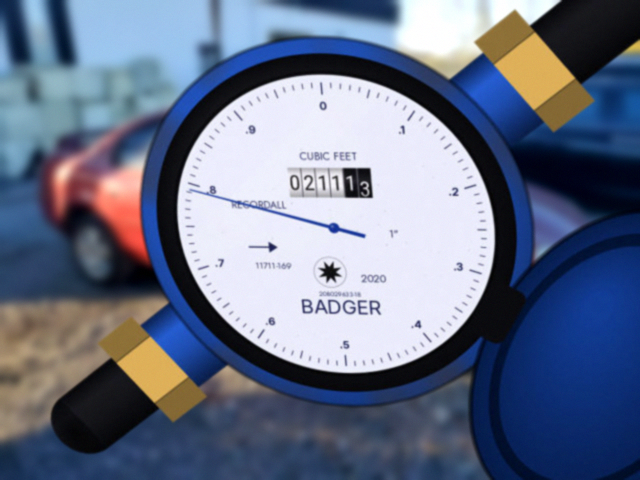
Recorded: 21112.79 ft³
